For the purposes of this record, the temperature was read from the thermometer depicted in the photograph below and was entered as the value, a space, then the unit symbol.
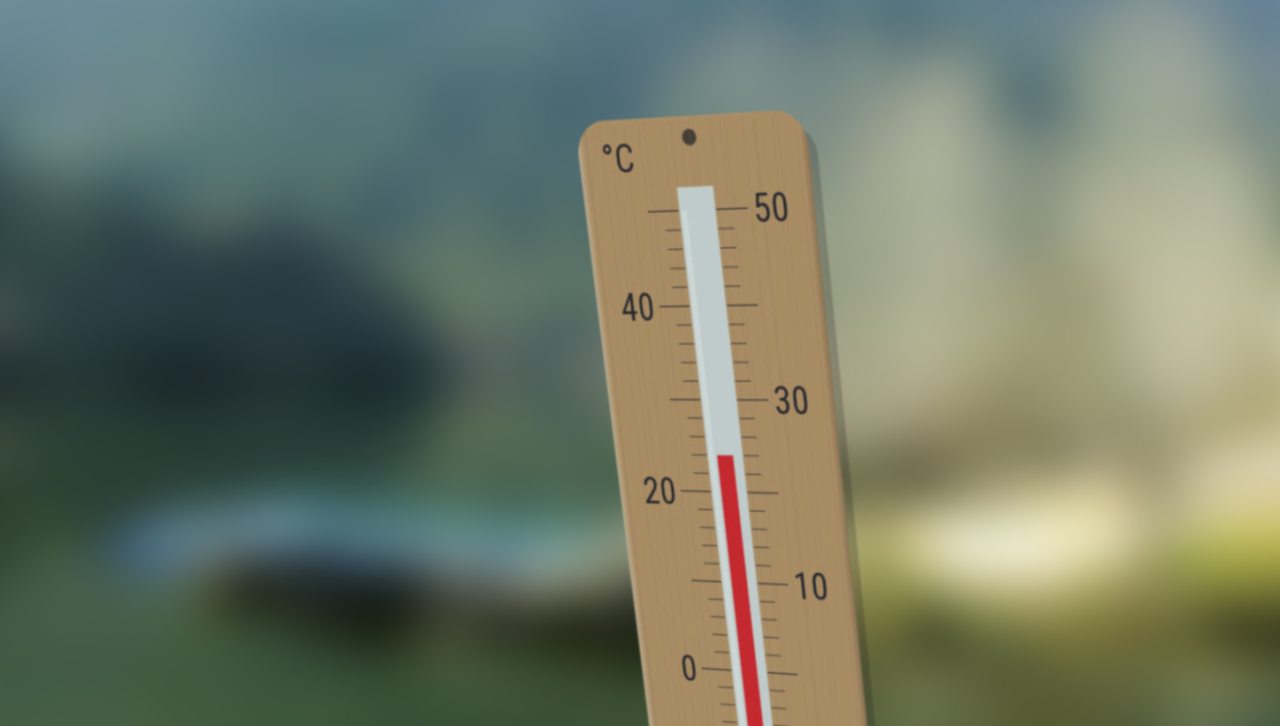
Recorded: 24 °C
